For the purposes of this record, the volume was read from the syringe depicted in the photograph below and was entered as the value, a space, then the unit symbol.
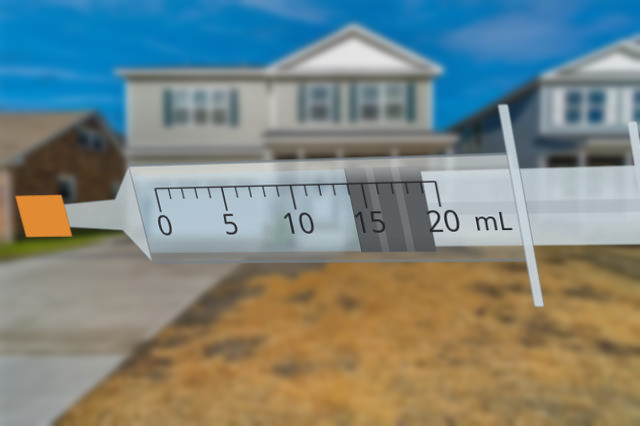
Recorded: 14 mL
